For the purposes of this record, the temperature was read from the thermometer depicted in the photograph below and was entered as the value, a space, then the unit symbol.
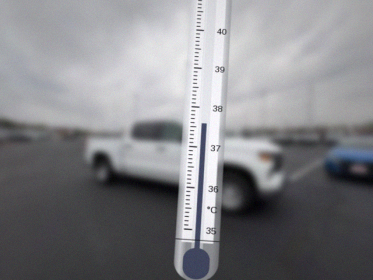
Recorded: 37.6 °C
